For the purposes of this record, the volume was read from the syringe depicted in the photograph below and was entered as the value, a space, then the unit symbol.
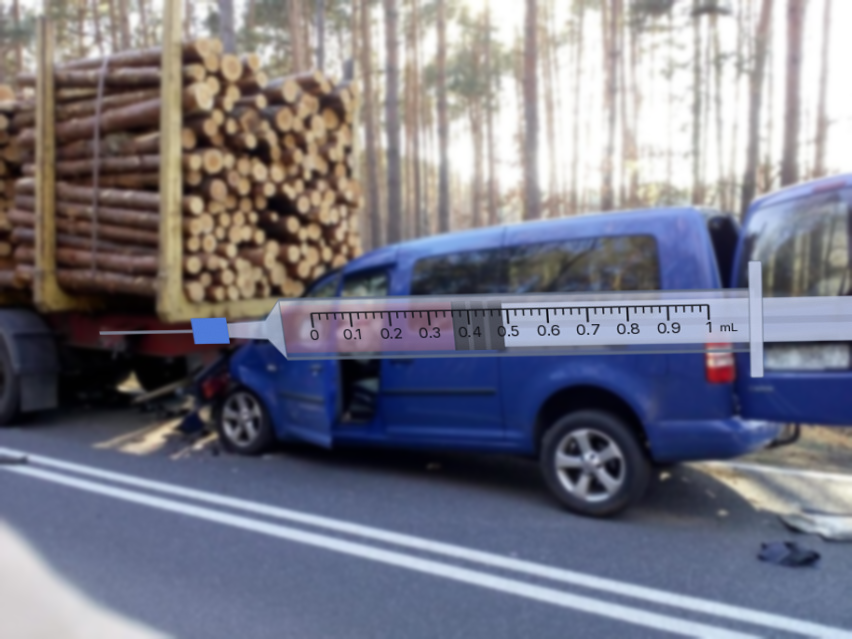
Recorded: 0.36 mL
